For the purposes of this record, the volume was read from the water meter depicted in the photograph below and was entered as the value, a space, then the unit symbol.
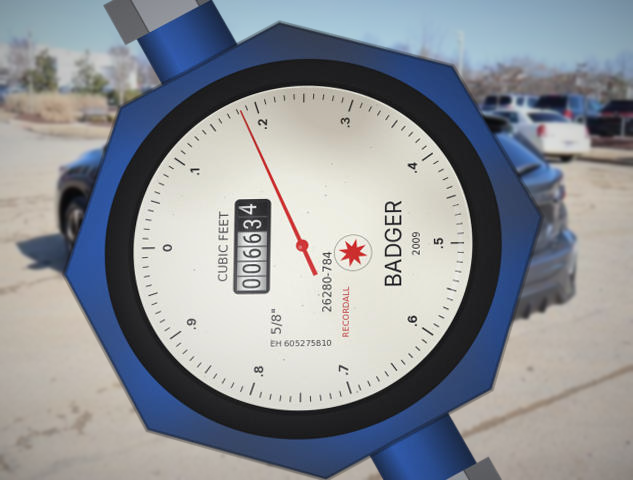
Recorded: 6634.18 ft³
